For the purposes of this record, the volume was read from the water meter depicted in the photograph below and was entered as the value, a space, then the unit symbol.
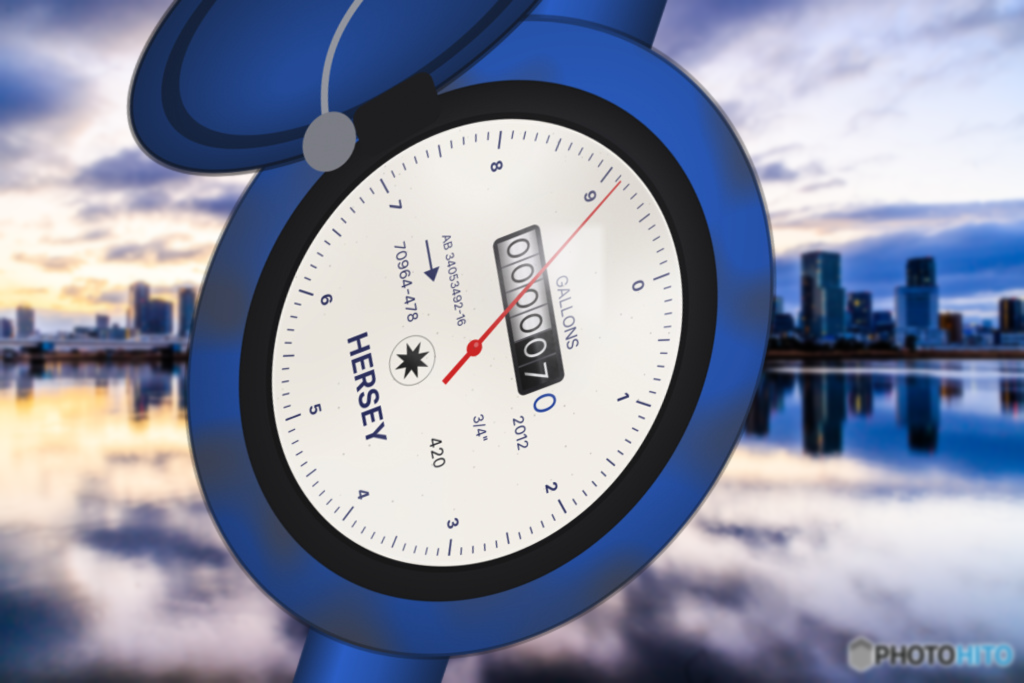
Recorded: 69.1 gal
